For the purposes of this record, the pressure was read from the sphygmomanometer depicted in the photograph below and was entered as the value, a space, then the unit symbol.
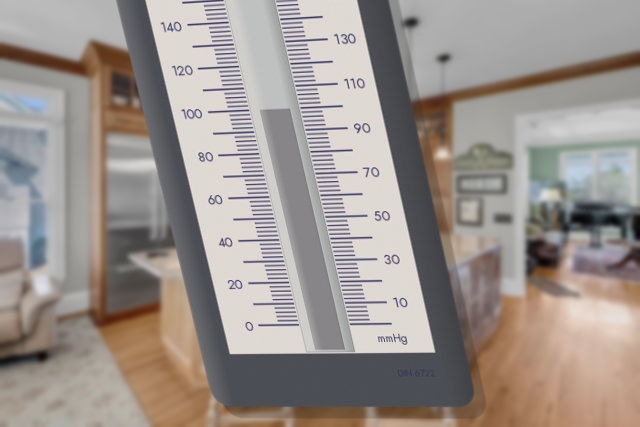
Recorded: 100 mmHg
